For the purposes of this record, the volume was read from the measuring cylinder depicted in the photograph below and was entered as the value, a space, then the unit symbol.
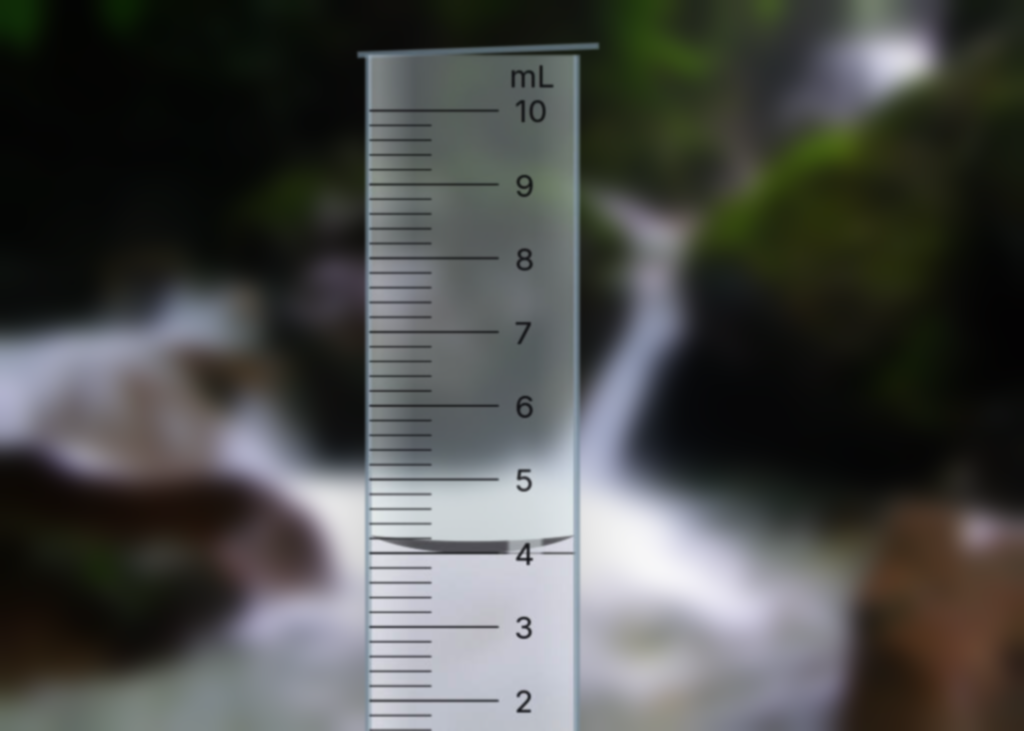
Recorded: 4 mL
